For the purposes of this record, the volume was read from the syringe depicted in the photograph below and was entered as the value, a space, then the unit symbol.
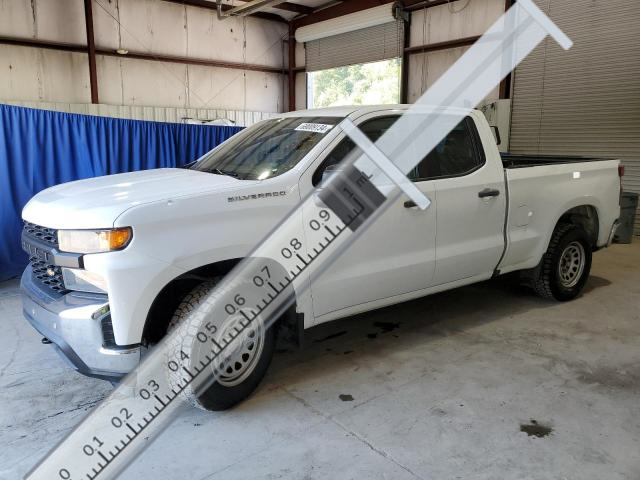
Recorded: 0.94 mL
